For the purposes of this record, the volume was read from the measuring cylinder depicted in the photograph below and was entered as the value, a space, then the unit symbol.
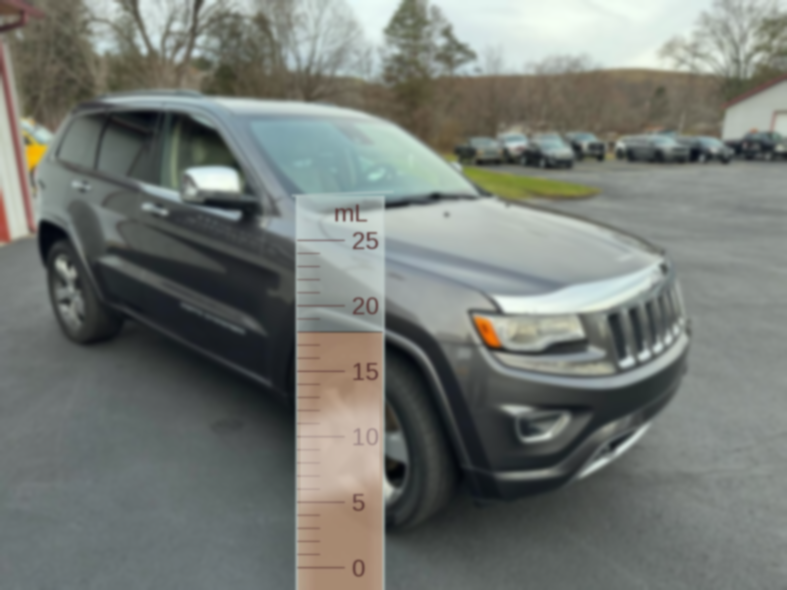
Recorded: 18 mL
